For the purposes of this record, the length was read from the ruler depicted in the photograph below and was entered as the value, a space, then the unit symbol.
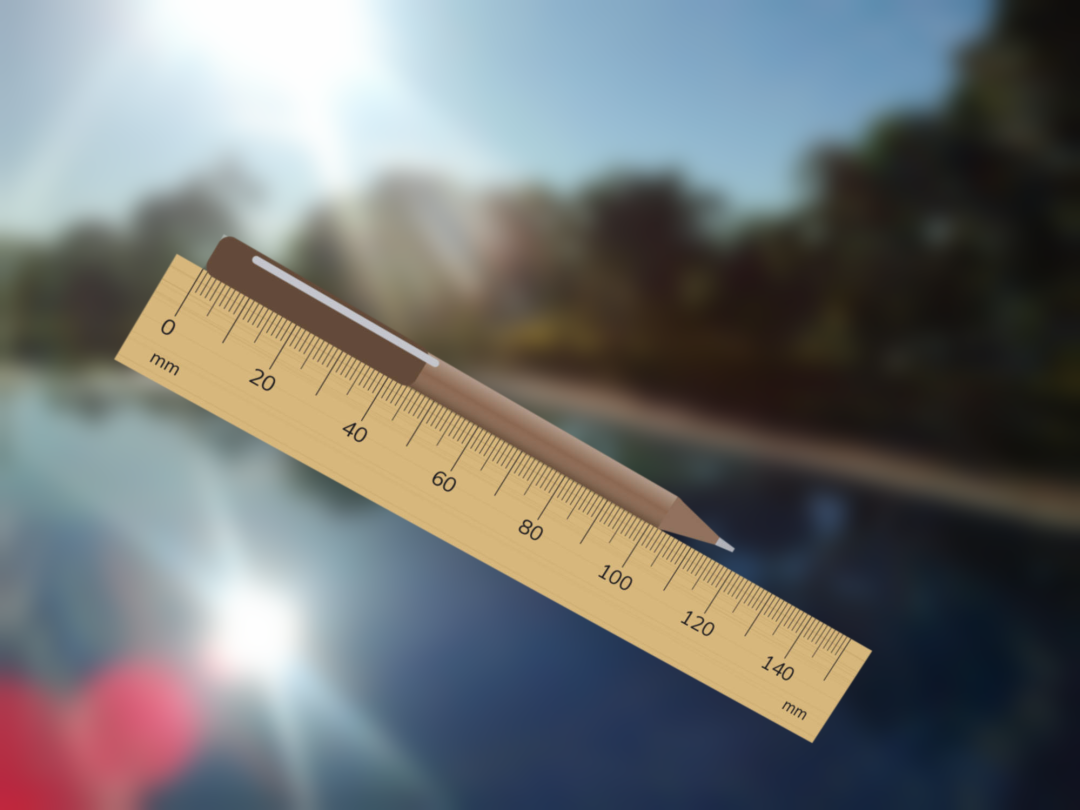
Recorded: 118 mm
